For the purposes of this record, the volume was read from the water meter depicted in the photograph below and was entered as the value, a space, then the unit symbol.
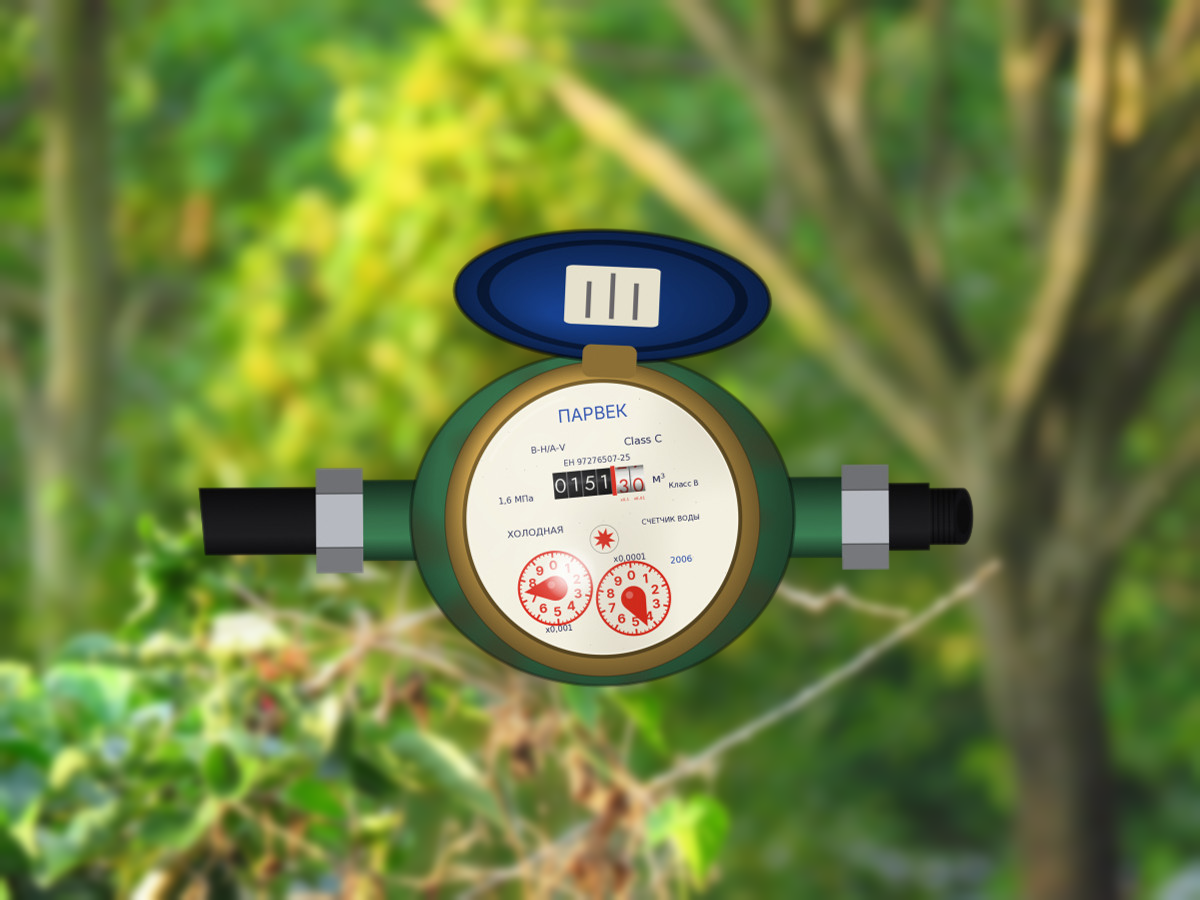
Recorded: 151.2974 m³
